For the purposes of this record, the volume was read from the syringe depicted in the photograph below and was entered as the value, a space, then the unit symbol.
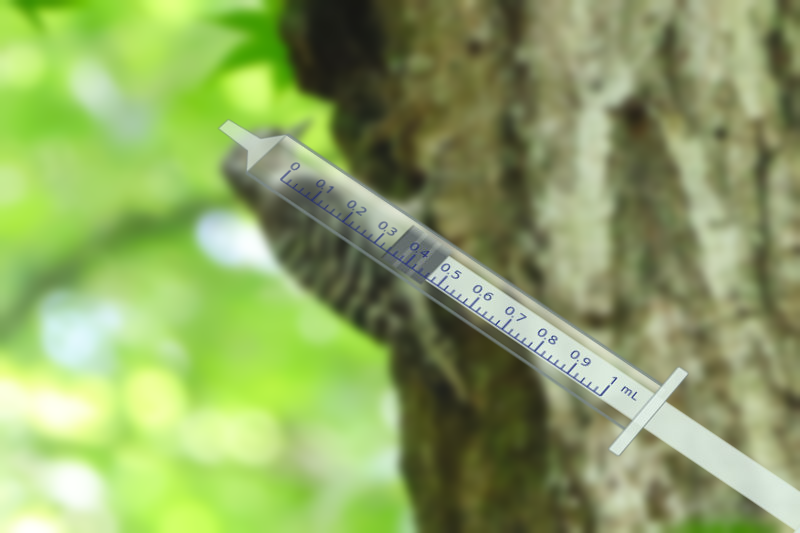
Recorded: 0.34 mL
